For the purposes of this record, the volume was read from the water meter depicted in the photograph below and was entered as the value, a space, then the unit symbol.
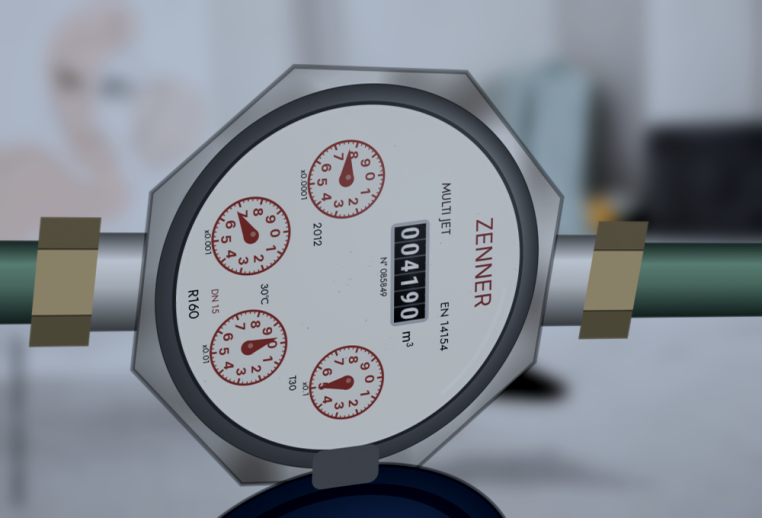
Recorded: 4190.4967 m³
